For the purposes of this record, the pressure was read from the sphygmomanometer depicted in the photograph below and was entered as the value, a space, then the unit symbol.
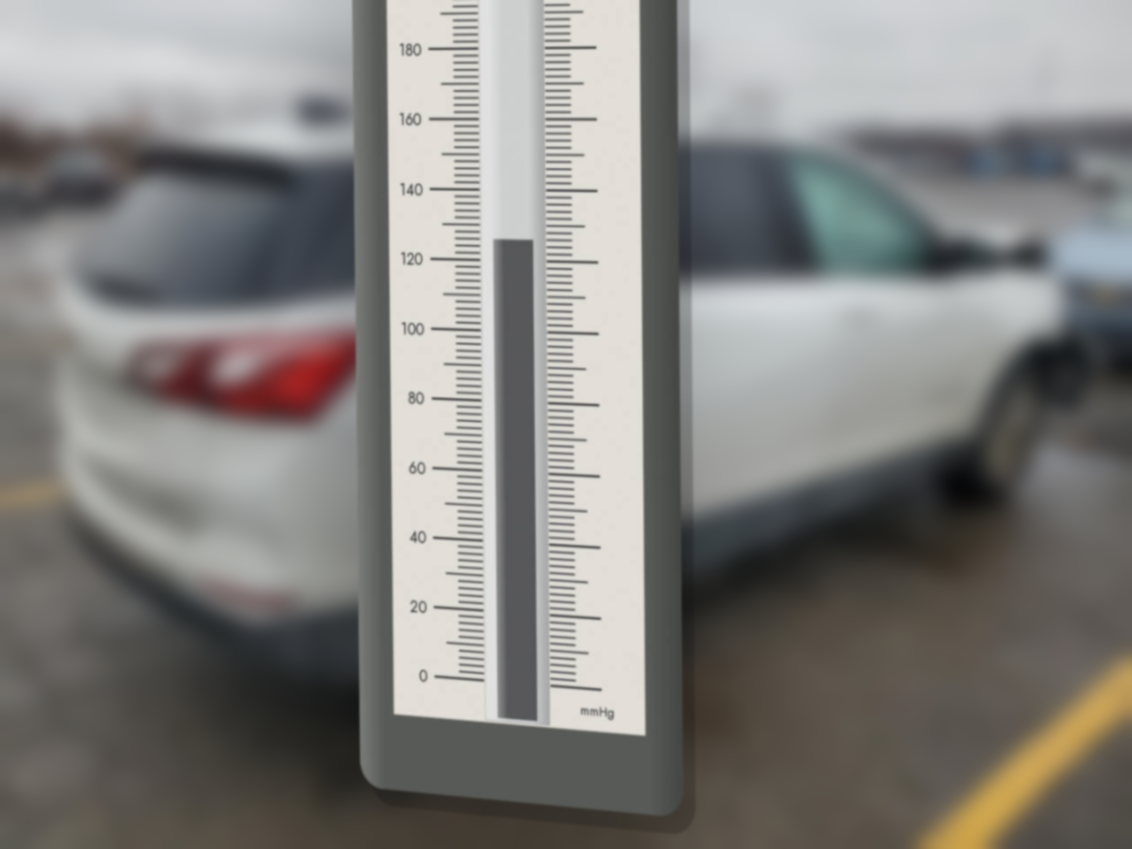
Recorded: 126 mmHg
